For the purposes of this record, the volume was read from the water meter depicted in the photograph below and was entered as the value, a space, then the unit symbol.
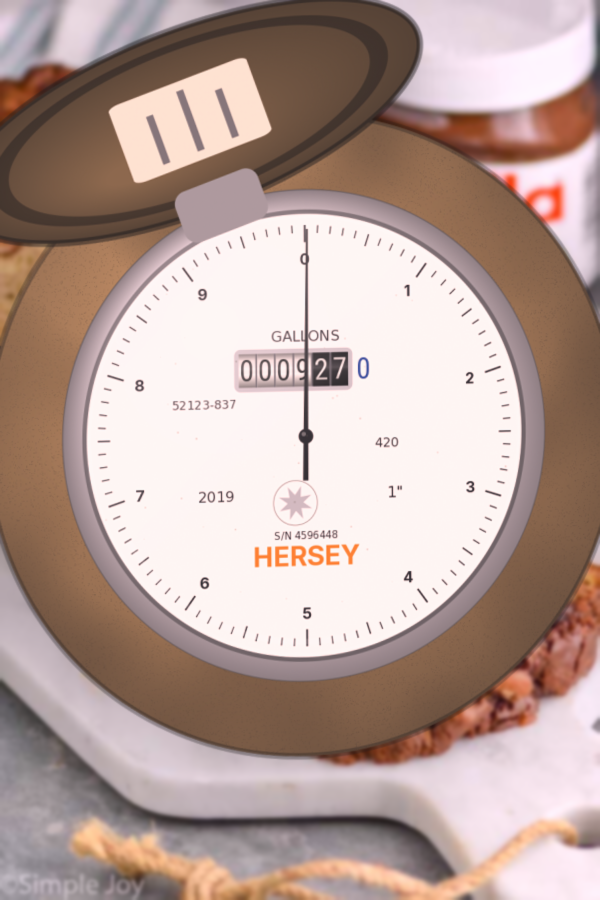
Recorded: 9270.0 gal
